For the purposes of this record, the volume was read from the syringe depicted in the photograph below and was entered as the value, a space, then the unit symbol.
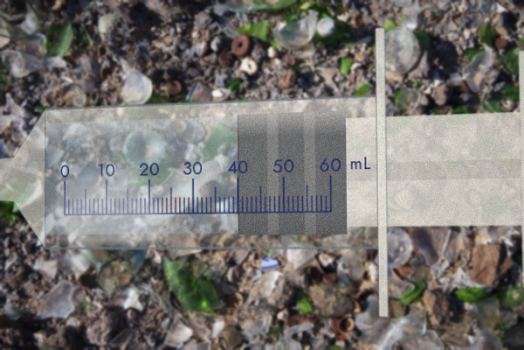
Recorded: 40 mL
